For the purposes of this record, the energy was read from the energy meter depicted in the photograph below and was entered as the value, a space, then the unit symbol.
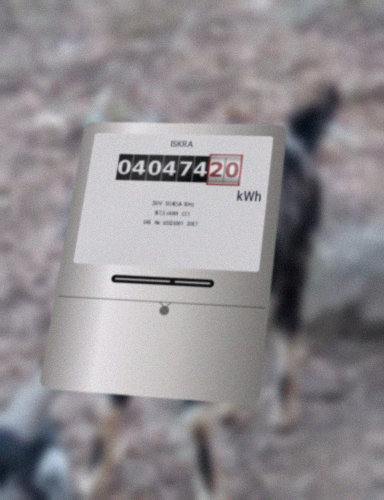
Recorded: 40474.20 kWh
